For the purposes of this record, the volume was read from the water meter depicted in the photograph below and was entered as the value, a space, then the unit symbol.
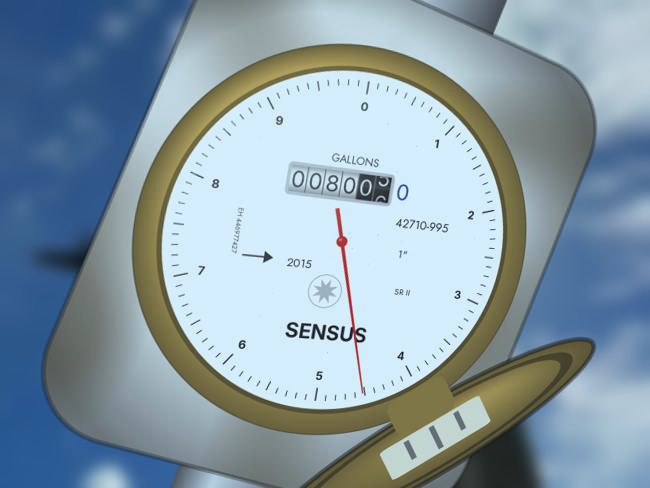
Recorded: 80054.5 gal
